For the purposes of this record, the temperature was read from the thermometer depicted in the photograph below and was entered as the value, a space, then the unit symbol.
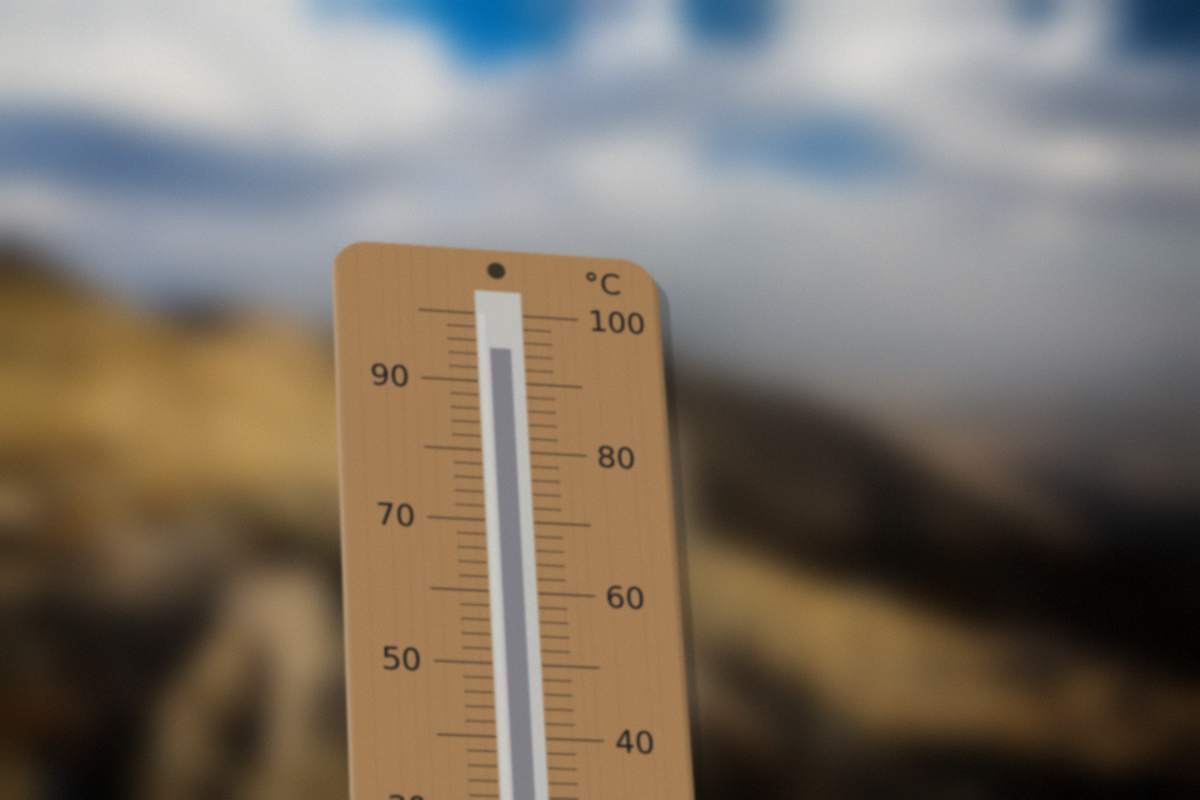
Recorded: 95 °C
